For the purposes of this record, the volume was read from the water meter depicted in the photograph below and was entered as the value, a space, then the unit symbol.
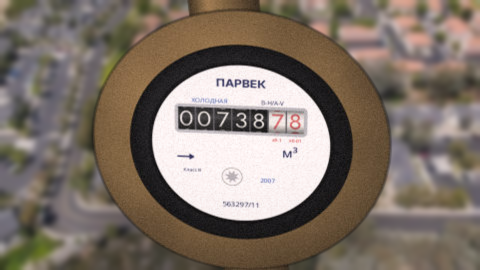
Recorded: 738.78 m³
